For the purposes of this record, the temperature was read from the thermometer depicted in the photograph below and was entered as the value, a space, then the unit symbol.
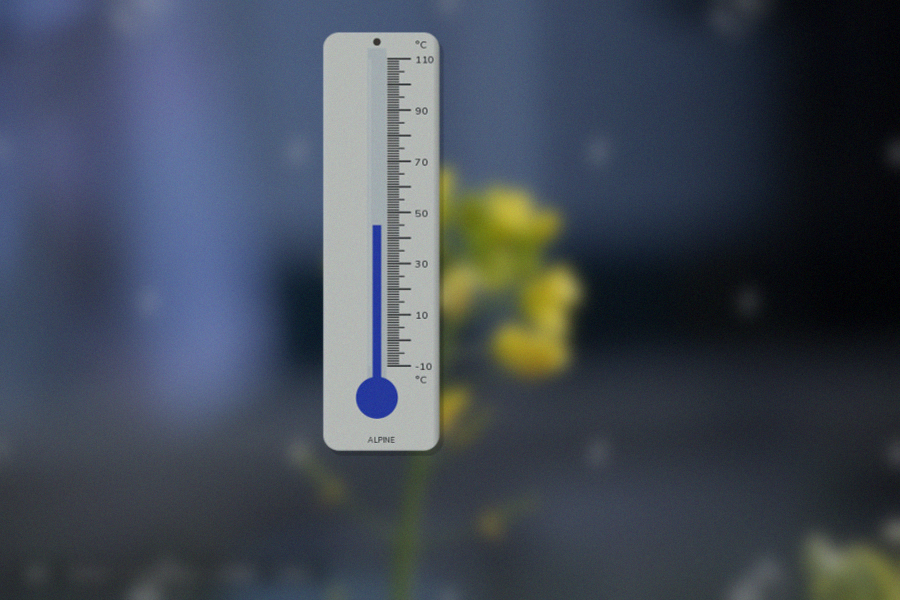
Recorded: 45 °C
